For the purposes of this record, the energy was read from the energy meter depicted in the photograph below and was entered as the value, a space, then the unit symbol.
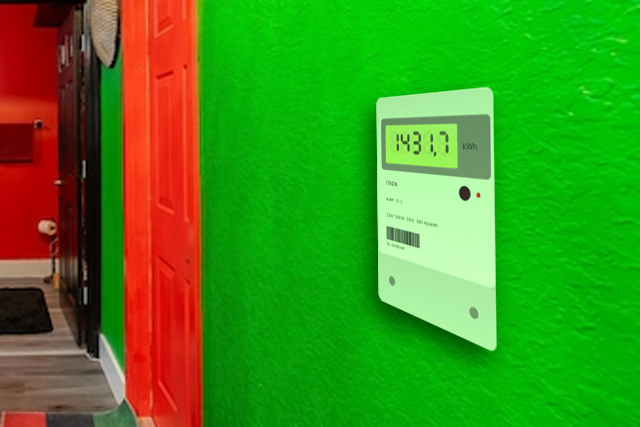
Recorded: 1431.7 kWh
